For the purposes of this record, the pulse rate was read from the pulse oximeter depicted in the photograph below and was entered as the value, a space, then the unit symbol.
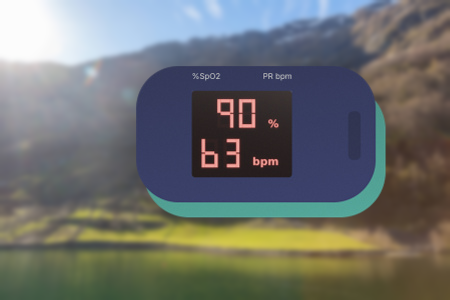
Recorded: 63 bpm
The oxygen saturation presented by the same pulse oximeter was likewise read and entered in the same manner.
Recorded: 90 %
